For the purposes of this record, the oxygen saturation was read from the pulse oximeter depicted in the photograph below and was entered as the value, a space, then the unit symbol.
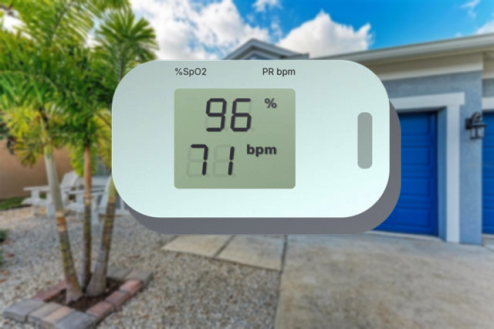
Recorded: 96 %
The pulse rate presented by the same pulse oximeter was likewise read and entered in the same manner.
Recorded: 71 bpm
